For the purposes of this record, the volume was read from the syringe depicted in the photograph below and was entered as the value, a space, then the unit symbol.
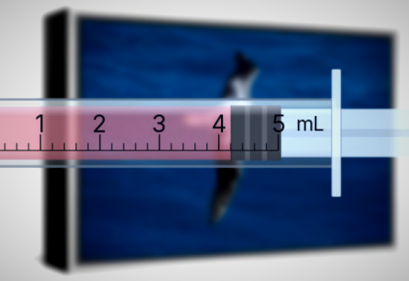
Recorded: 4.2 mL
